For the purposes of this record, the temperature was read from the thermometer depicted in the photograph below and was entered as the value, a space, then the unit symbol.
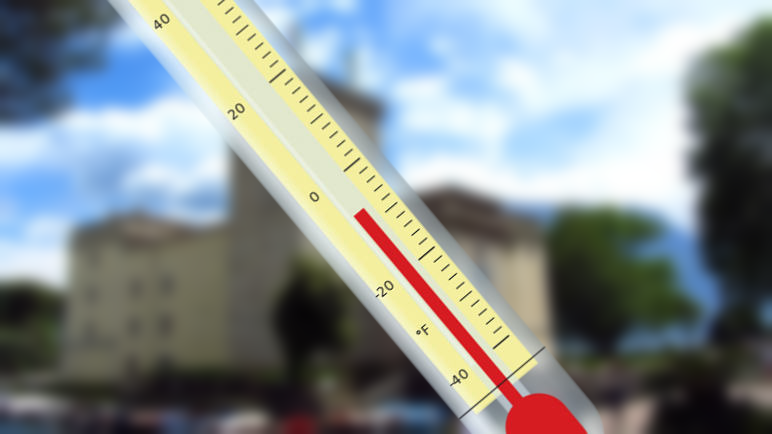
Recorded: -7 °F
